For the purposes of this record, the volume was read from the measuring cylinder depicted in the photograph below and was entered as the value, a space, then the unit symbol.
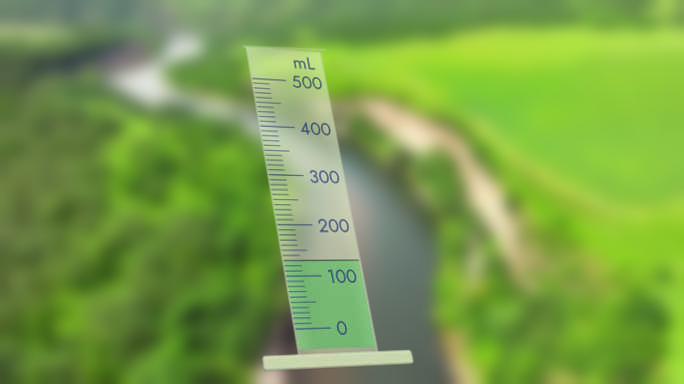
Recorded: 130 mL
